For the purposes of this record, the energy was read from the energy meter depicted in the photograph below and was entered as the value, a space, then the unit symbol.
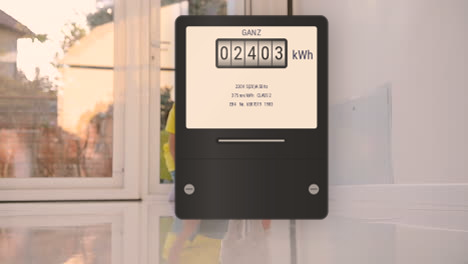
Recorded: 2403 kWh
